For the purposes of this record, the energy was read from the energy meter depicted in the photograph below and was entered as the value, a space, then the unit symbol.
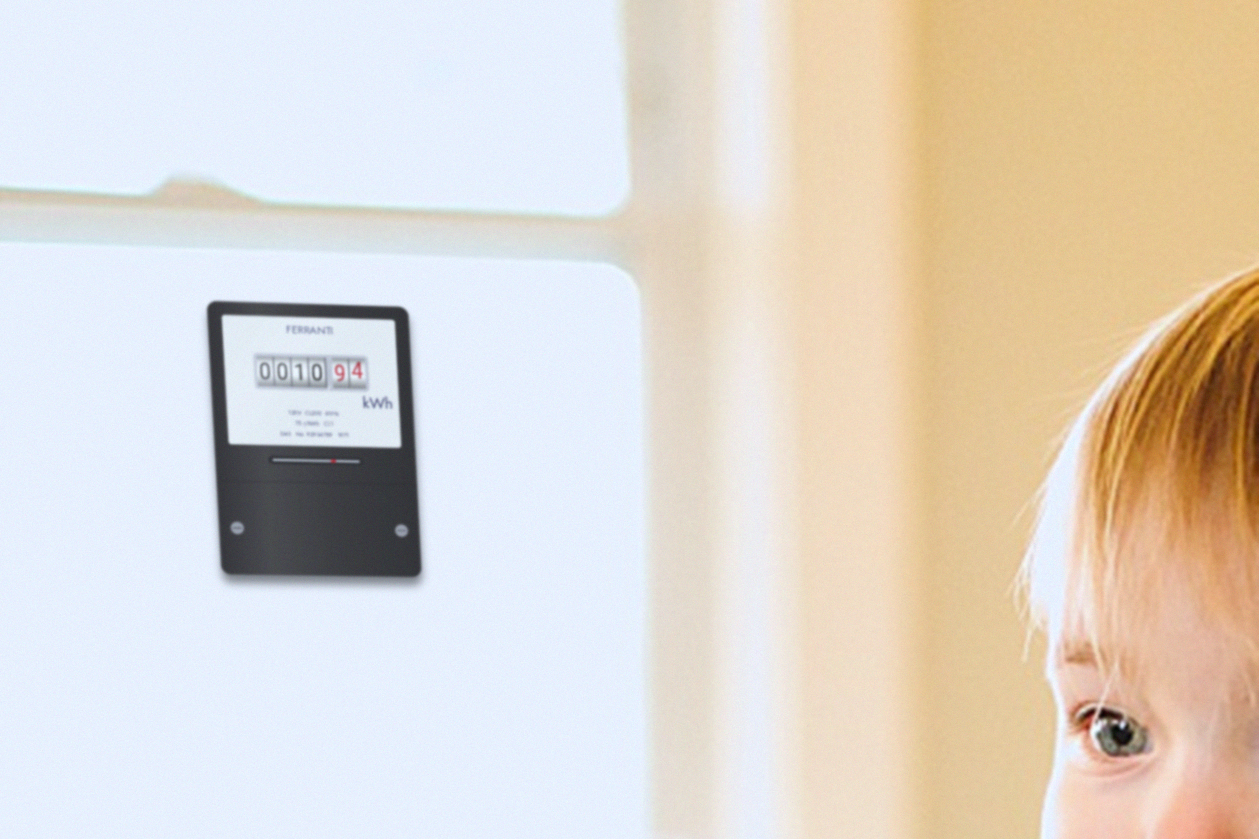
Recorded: 10.94 kWh
